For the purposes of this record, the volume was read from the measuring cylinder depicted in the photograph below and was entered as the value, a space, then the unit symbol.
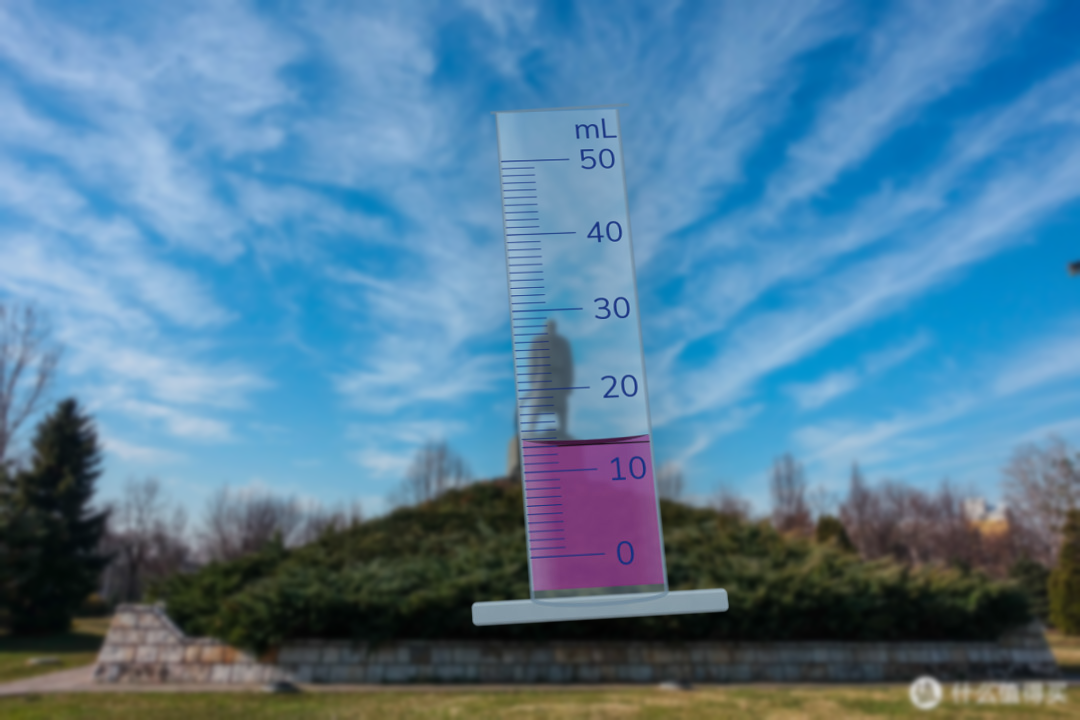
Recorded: 13 mL
